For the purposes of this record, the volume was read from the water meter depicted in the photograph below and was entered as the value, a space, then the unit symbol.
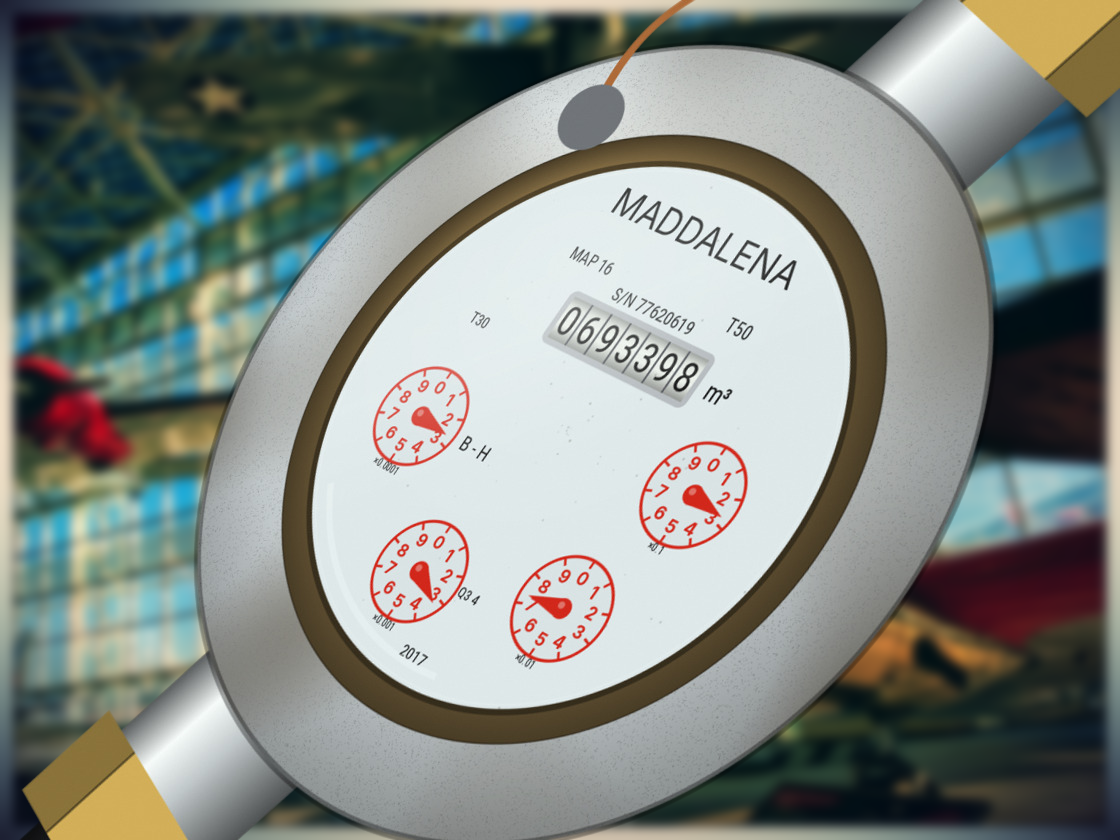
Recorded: 693398.2732 m³
